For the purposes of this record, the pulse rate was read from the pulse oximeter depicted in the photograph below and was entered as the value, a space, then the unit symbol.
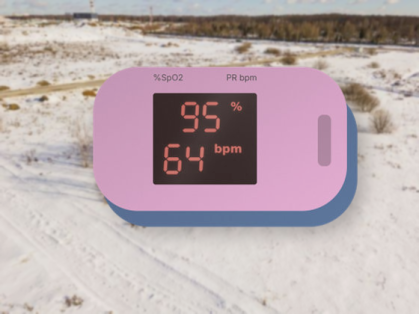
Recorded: 64 bpm
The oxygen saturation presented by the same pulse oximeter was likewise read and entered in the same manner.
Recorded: 95 %
